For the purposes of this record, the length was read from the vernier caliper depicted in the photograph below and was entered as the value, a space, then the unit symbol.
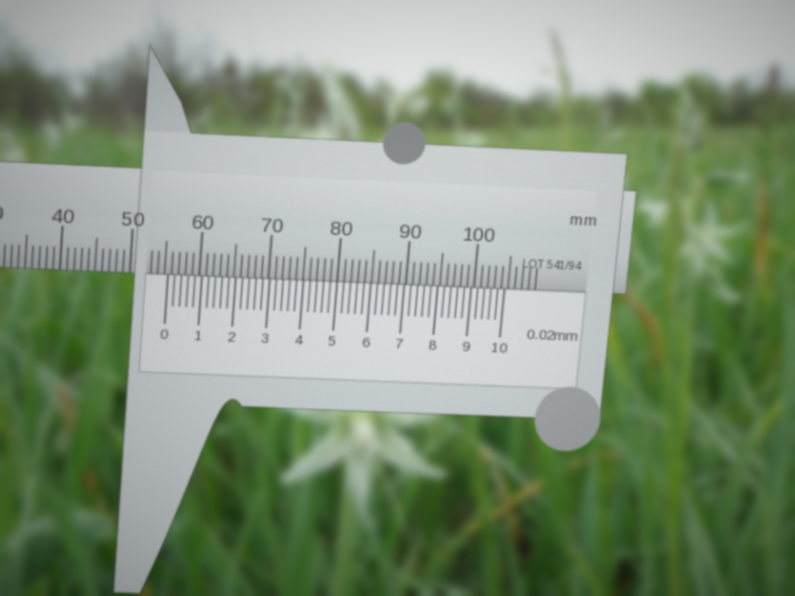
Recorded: 55.5 mm
